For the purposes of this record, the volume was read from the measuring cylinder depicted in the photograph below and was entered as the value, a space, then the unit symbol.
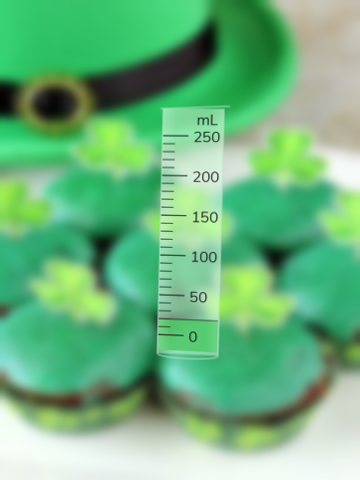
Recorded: 20 mL
